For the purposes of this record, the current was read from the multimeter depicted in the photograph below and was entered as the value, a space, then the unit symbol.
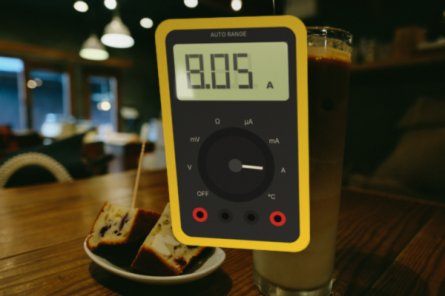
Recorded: 8.05 A
